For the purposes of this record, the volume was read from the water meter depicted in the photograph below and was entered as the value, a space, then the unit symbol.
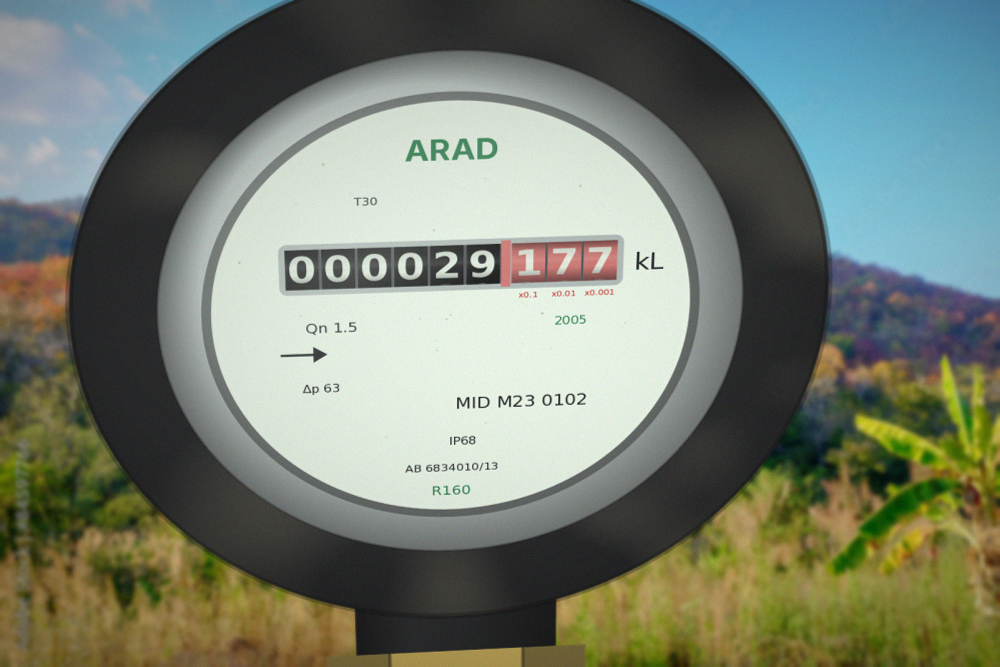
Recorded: 29.177 kL
